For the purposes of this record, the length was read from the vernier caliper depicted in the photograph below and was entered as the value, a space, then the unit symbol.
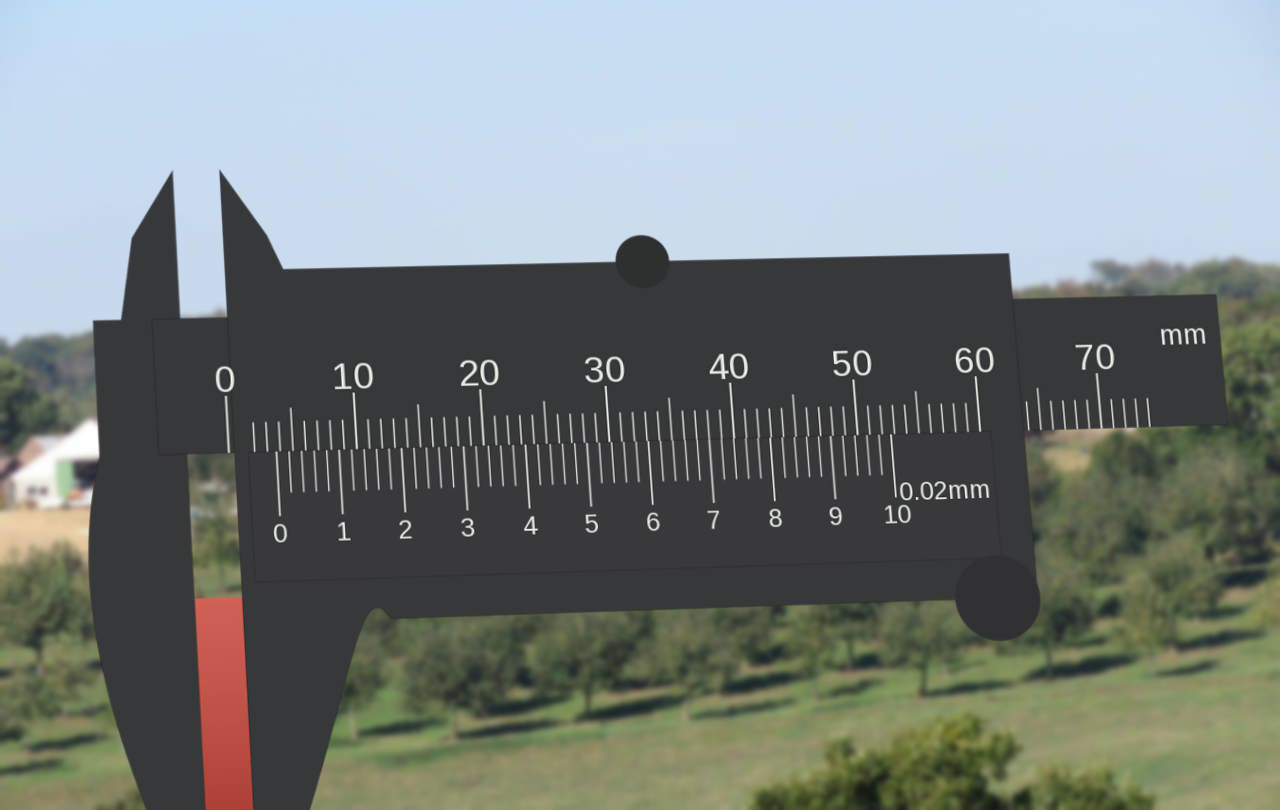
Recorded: 3.7 mm
